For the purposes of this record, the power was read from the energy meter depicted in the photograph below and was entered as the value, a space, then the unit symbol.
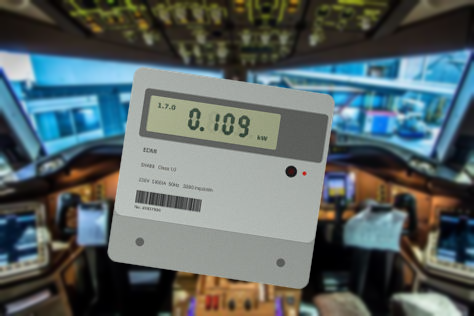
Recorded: 0.109 kW
